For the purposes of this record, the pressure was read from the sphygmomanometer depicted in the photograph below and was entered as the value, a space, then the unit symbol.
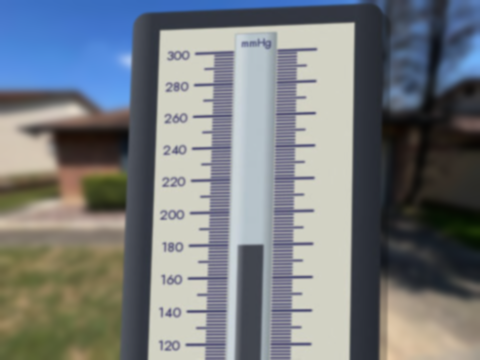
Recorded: 180 mmHg
